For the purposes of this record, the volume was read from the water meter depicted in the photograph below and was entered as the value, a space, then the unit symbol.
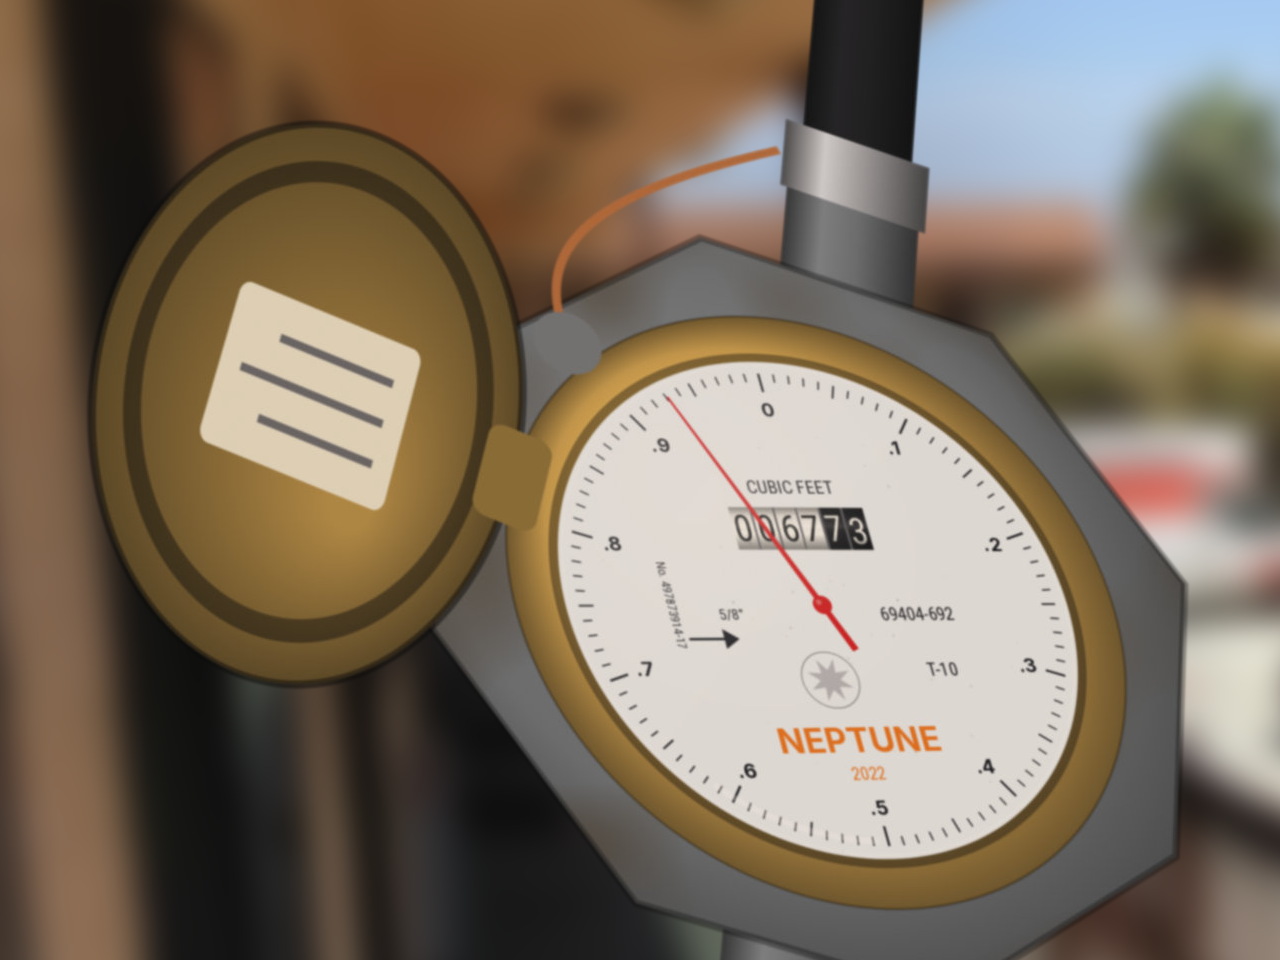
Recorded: 6772.93 ft³
